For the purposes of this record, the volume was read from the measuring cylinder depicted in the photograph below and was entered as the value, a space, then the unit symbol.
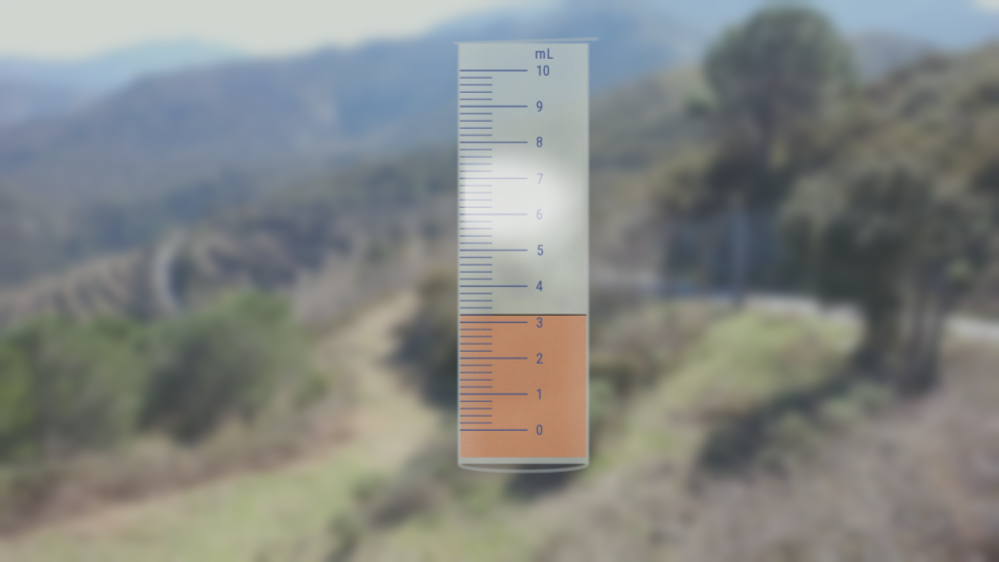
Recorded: 3.2 mL
